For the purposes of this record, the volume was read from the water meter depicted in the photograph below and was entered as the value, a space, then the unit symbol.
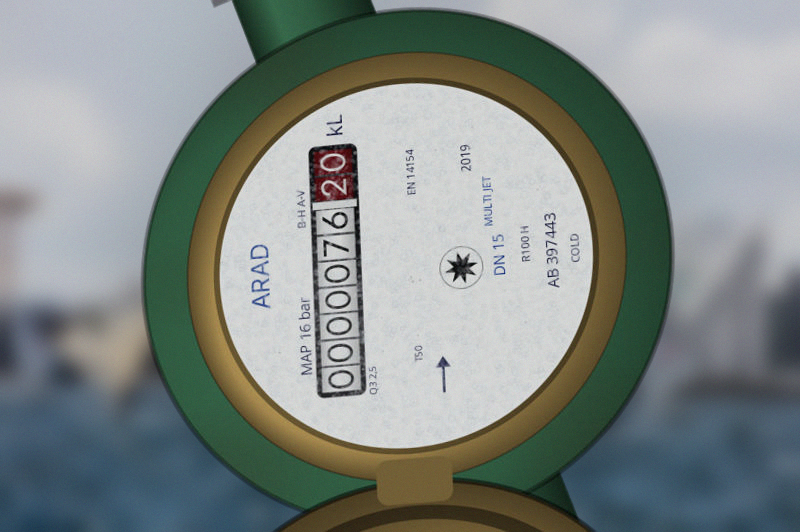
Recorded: 76.20 kL
